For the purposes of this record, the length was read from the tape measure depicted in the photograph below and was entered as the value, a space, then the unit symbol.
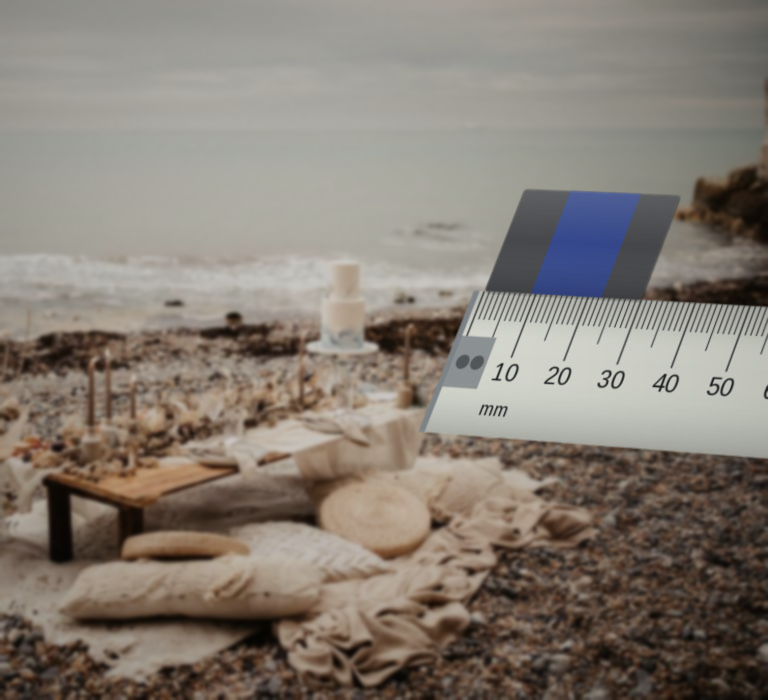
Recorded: 30 mm
